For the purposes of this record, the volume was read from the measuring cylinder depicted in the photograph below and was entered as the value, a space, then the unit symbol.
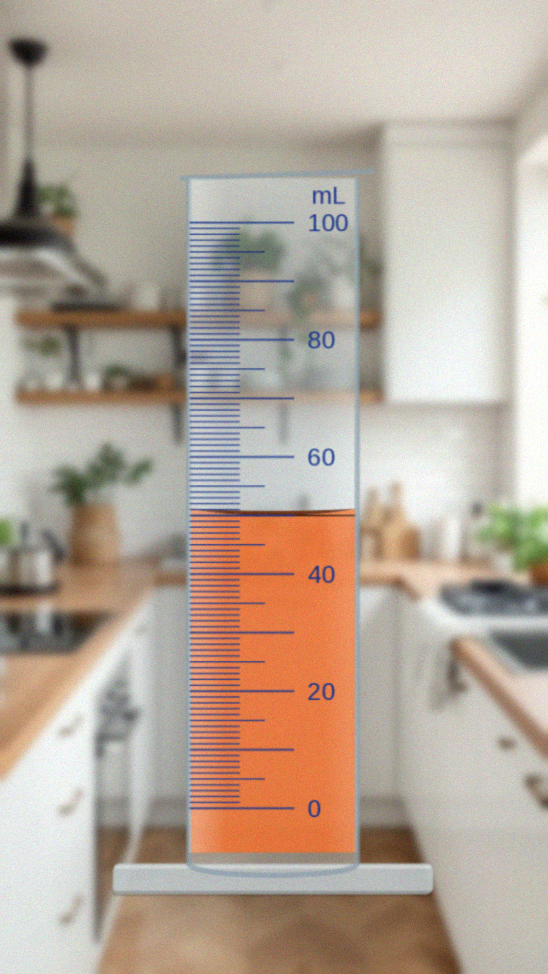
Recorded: 50 mL
